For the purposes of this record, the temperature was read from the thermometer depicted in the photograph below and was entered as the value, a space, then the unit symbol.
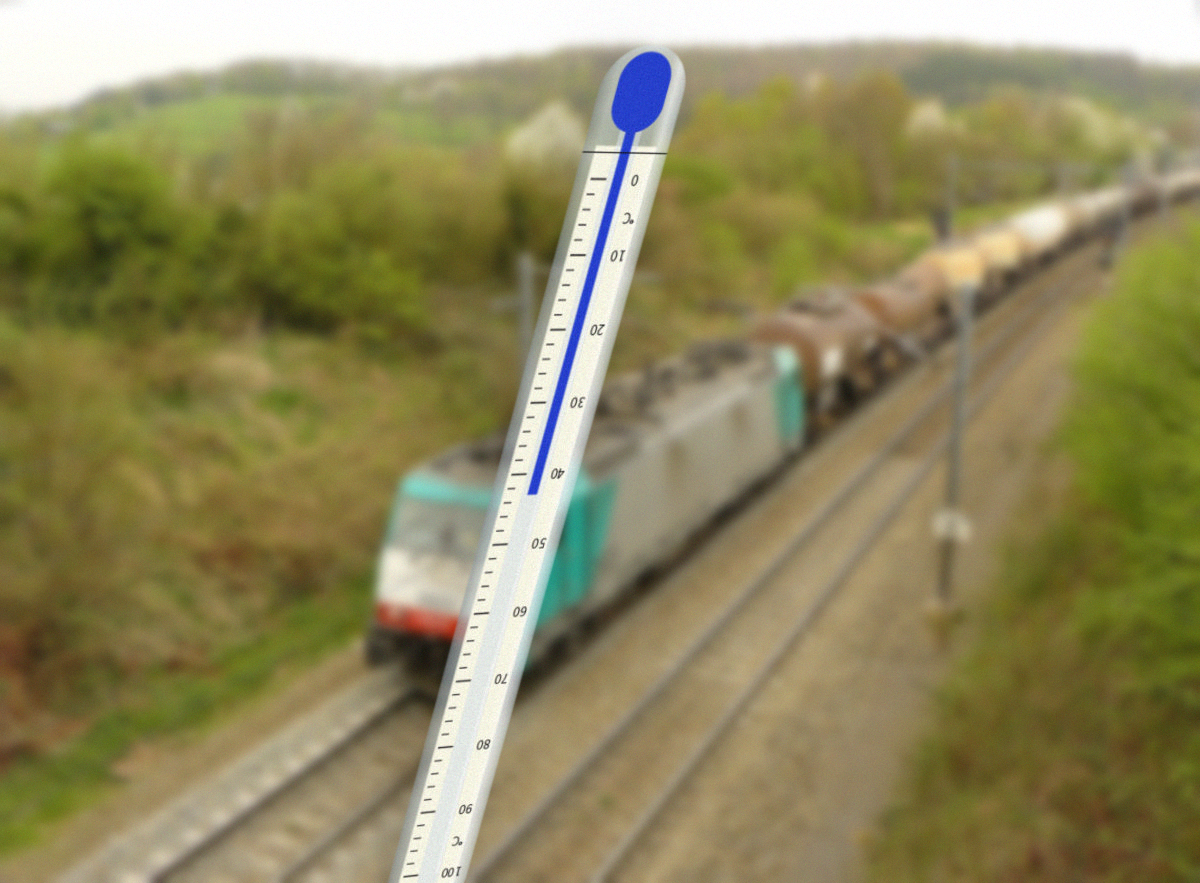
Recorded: 43 °C
